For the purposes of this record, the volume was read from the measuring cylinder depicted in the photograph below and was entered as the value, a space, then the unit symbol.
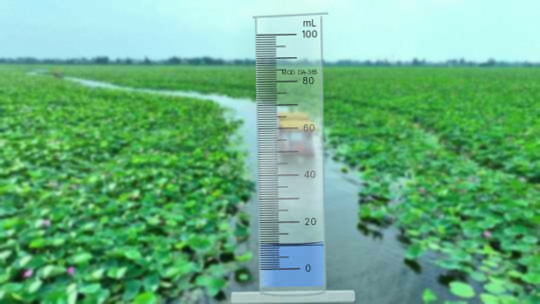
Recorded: 10 mL
